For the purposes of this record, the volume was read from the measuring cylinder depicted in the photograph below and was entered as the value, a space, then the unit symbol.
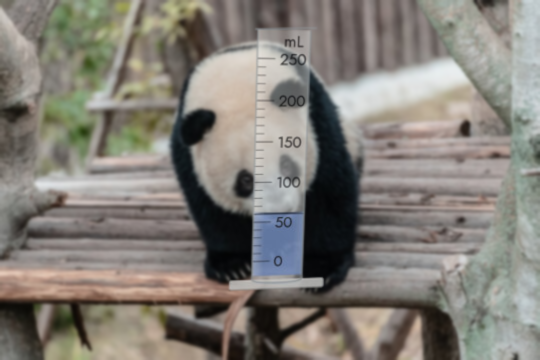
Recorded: 60 mL
